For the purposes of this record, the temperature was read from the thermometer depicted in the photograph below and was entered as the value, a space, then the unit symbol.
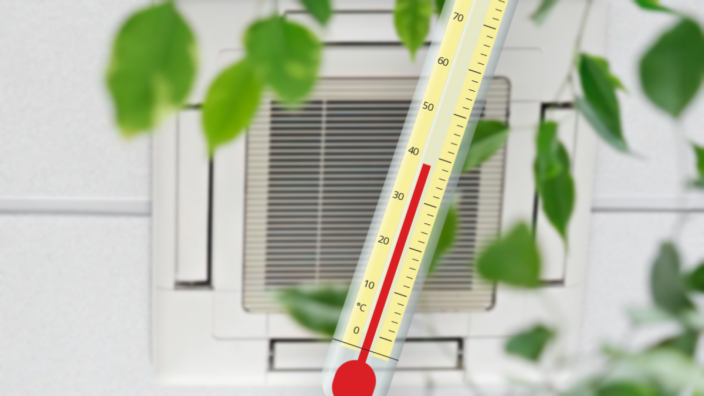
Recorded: 38 °C
